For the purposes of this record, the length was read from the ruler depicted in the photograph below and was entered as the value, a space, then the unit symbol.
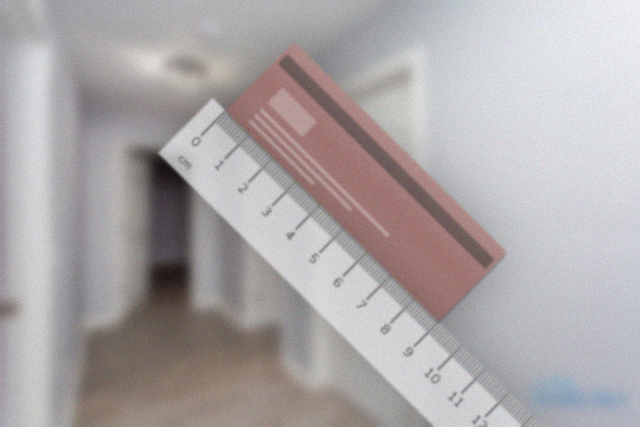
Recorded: 9 cm
